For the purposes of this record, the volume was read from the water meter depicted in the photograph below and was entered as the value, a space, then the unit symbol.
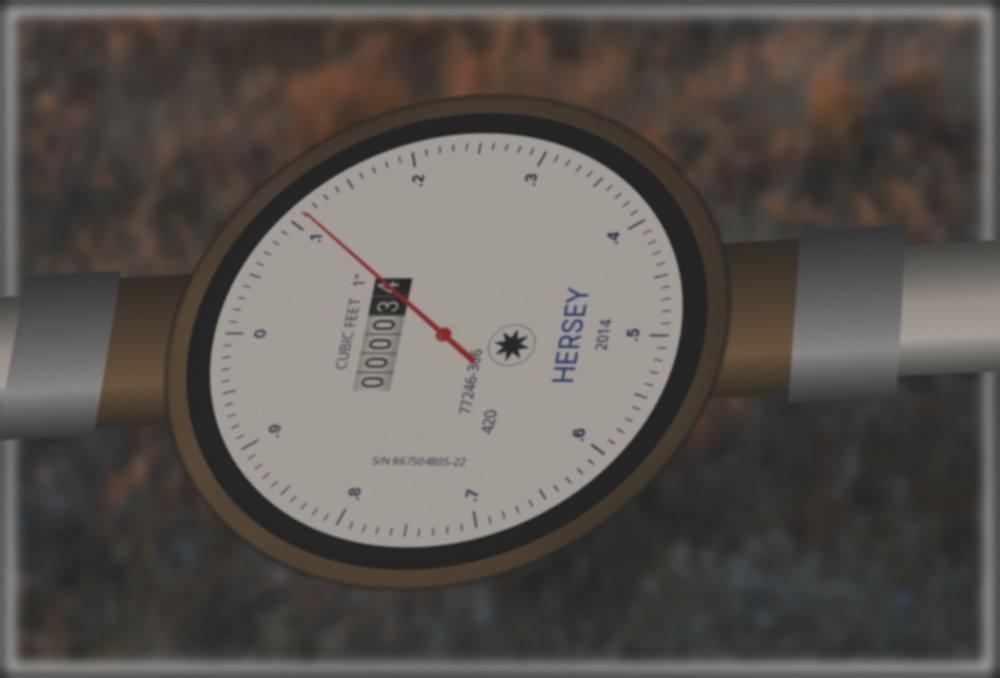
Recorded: 34.11 ft³
